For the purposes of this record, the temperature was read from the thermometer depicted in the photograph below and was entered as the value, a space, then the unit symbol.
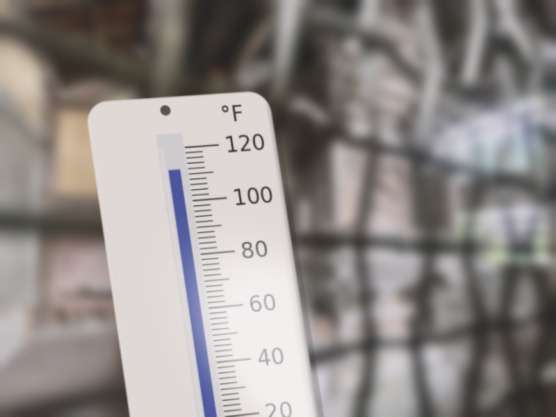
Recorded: 112 °F
